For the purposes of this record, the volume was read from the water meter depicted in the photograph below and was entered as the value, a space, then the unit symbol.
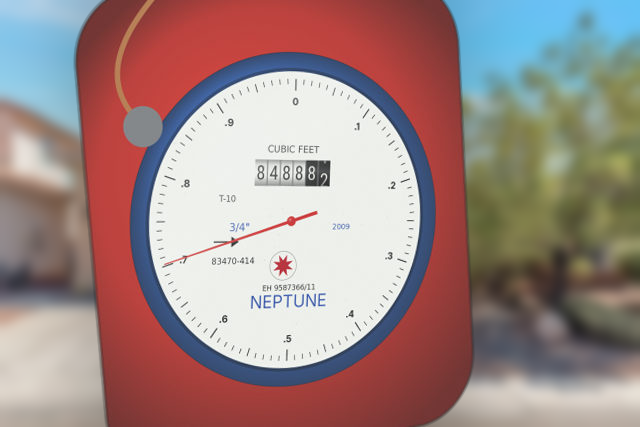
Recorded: 848881.70 ft³
